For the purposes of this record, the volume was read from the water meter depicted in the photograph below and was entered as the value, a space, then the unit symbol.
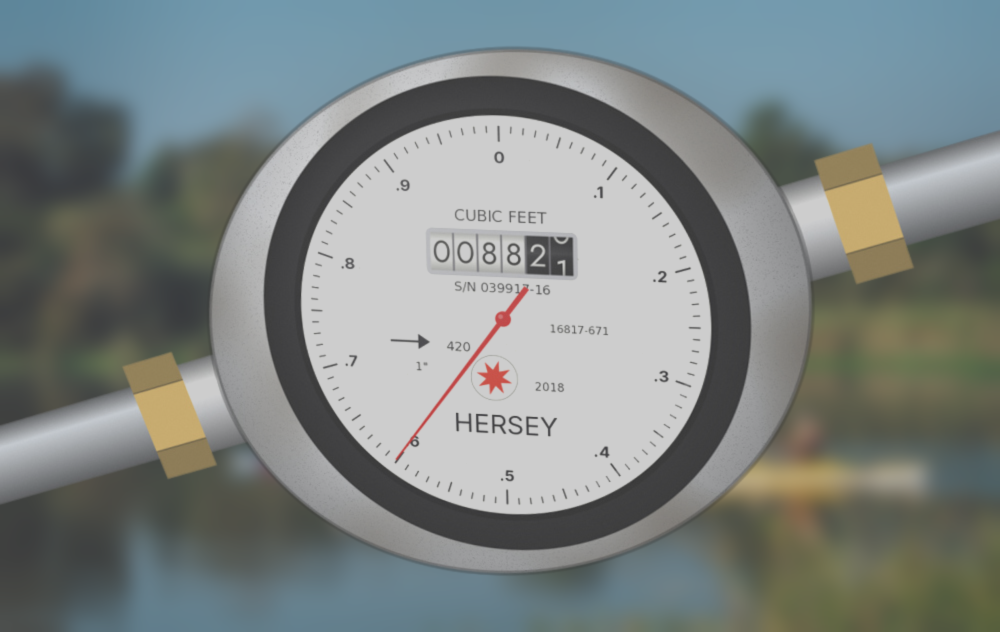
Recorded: 8820.60 ft³
